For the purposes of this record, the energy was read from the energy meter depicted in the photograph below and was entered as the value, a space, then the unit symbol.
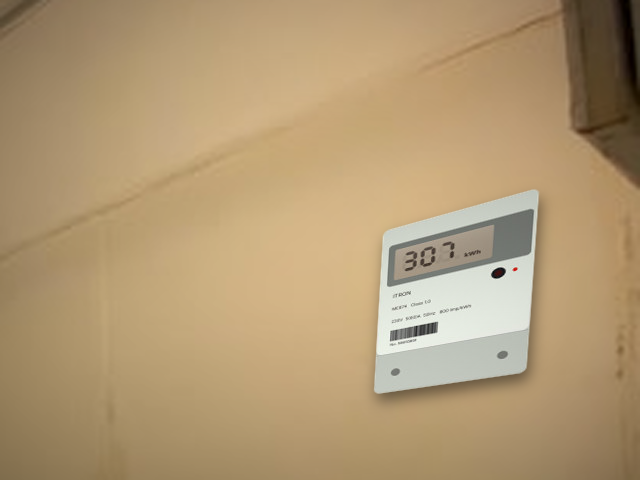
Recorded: 307 kWh
